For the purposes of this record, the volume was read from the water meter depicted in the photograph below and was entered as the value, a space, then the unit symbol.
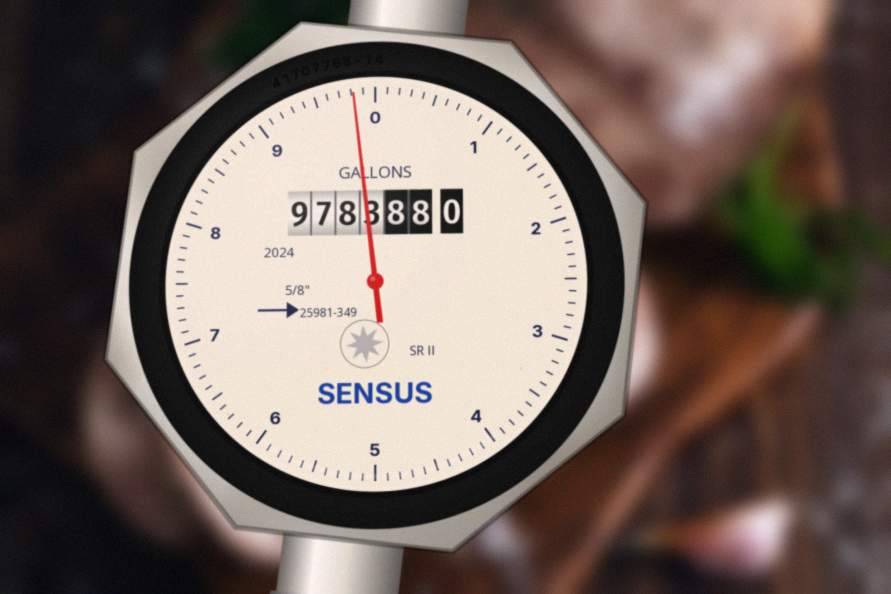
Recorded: 9783879.8 gal
